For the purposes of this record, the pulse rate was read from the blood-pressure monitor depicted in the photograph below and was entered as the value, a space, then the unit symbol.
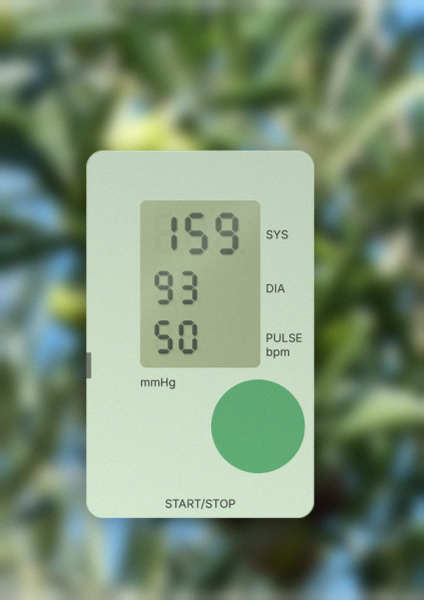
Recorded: 50 bpm
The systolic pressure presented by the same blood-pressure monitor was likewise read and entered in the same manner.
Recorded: 159 mmHg
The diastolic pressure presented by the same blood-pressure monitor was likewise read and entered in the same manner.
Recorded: 93 mmHg
